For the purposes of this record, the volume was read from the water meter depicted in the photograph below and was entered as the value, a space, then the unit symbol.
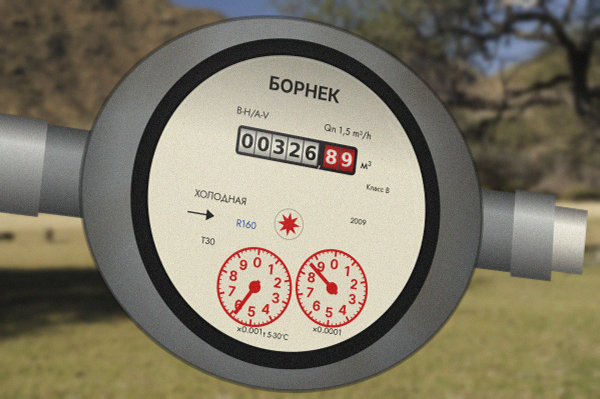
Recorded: 326.8958 m³
